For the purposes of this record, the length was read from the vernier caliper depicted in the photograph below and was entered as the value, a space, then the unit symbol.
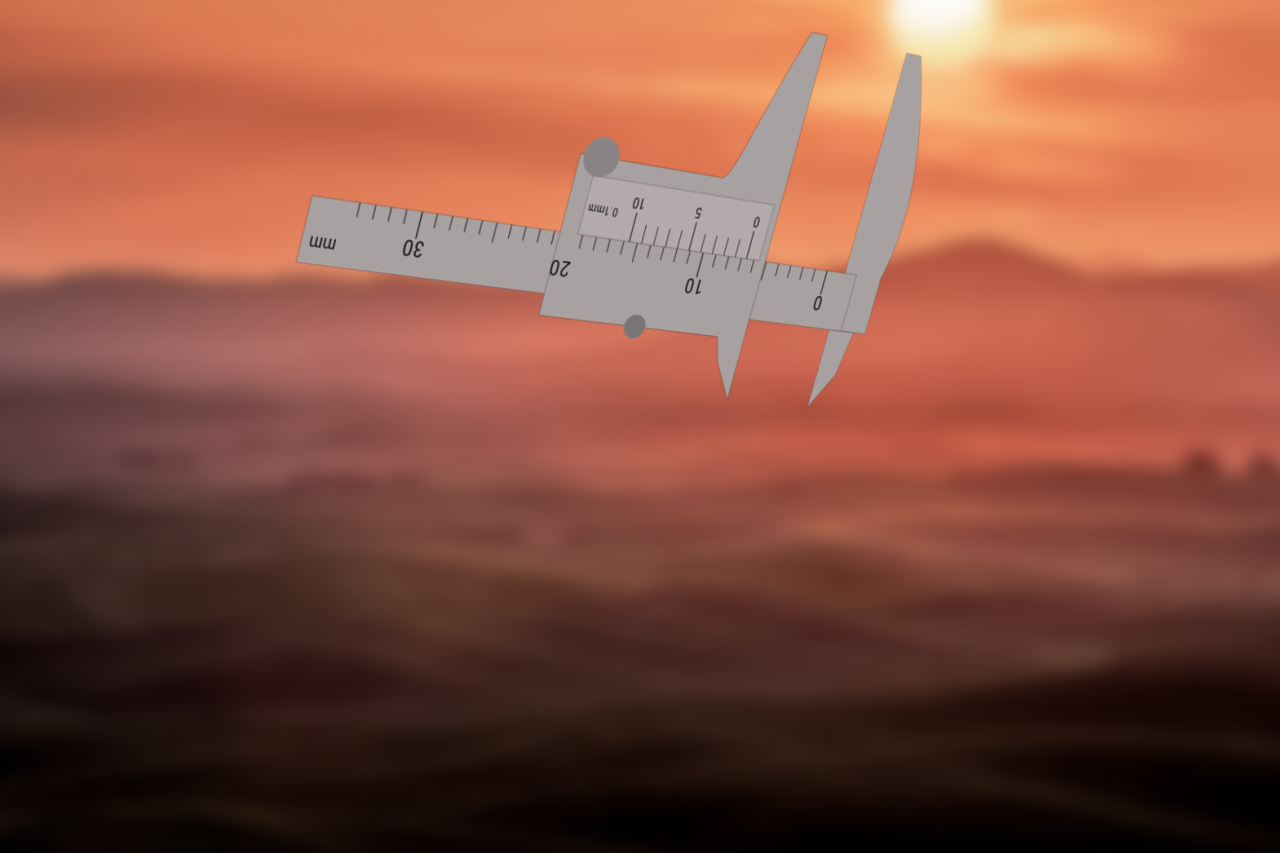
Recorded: 6.6 mm
